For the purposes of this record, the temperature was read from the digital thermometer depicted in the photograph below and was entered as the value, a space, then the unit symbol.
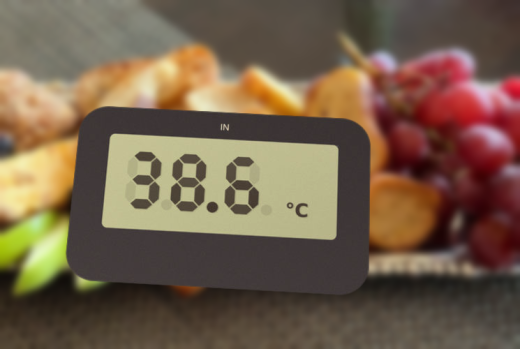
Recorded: 38.6 °C
